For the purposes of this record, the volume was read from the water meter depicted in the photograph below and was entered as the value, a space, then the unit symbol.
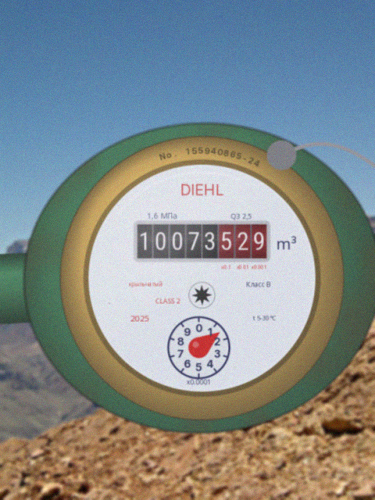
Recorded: 10073.5291 m³
